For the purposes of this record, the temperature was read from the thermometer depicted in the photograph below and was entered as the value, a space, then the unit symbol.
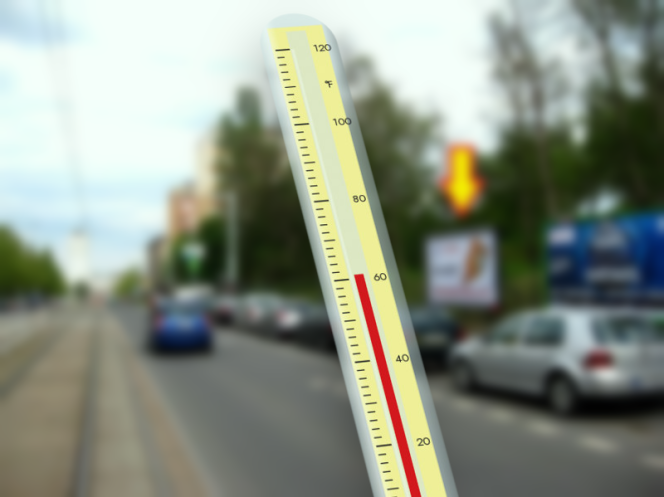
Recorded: 61 °F
